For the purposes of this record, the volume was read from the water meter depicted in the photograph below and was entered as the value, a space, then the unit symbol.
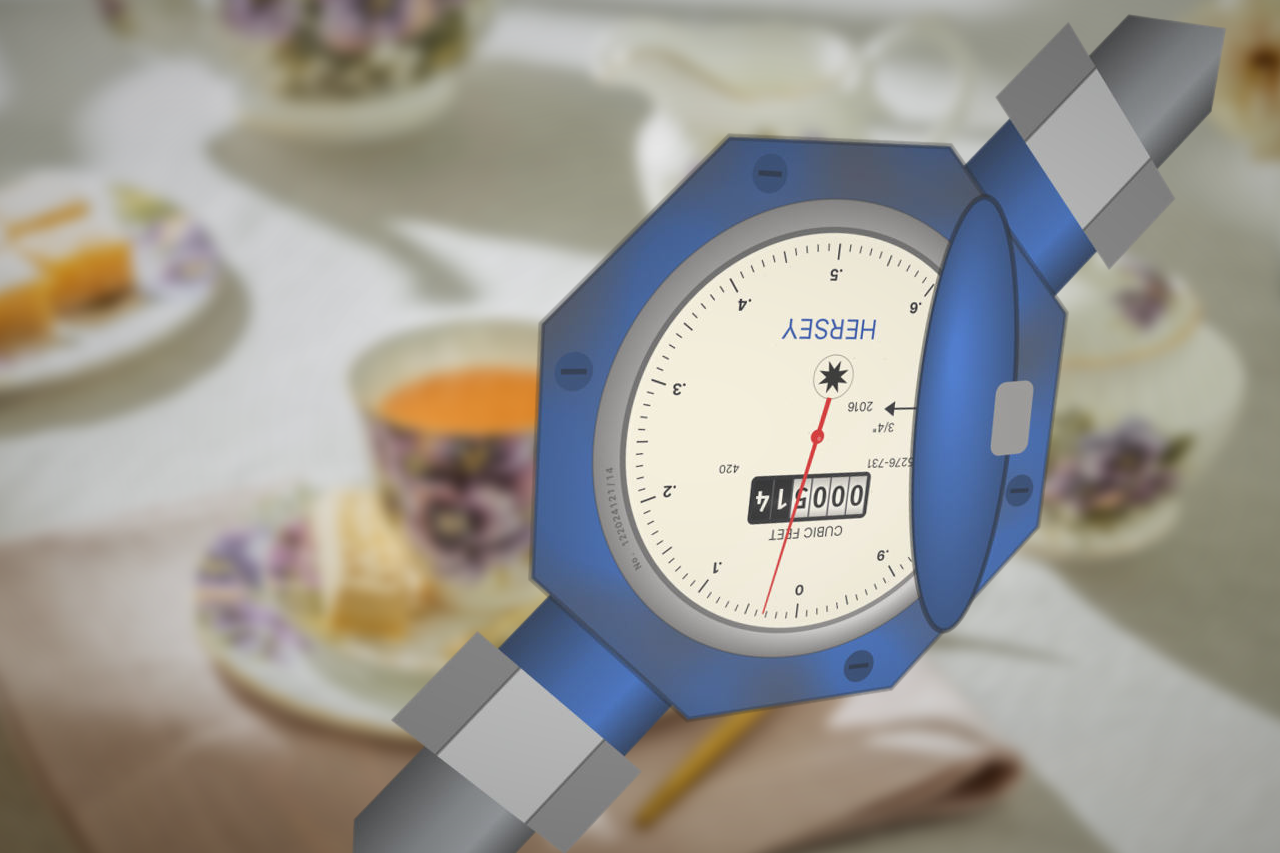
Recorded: 514.03 ft³
